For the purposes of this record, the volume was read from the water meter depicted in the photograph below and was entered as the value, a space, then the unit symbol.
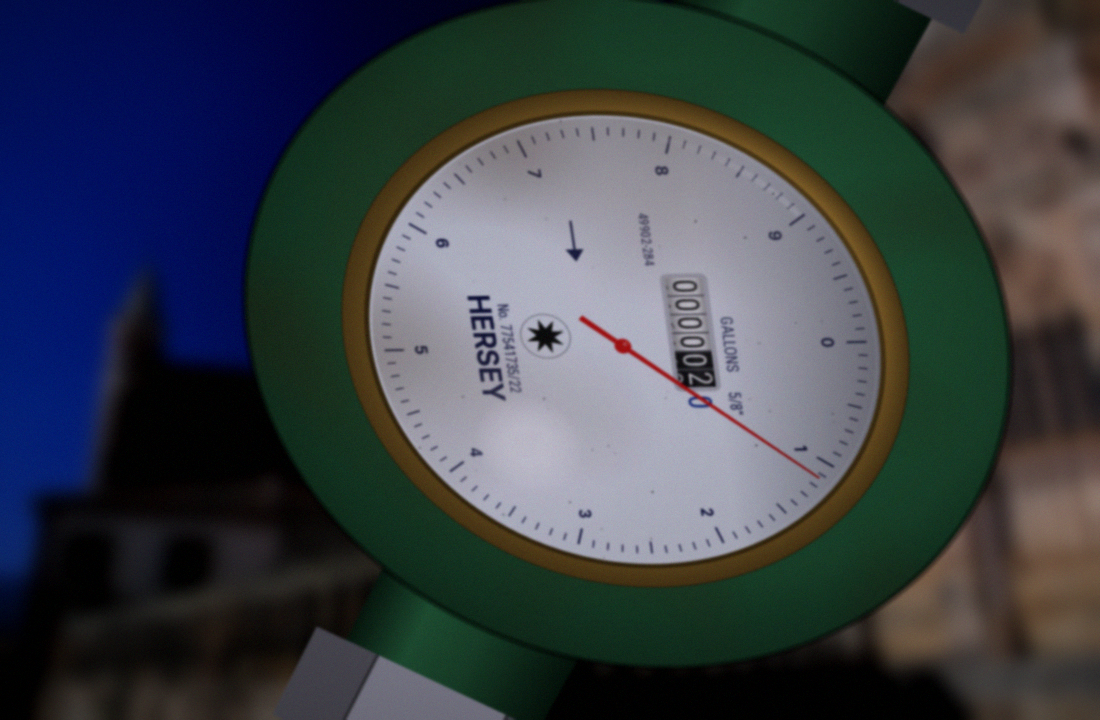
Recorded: 21.1 gal
